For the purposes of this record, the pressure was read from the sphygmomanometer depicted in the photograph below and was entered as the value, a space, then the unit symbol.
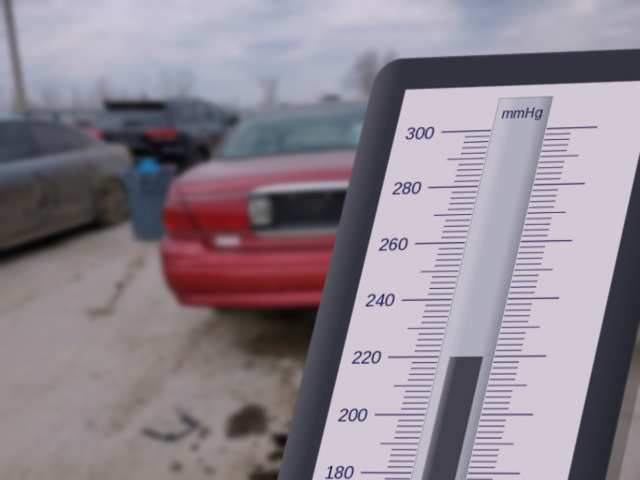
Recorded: 220 mmHg
